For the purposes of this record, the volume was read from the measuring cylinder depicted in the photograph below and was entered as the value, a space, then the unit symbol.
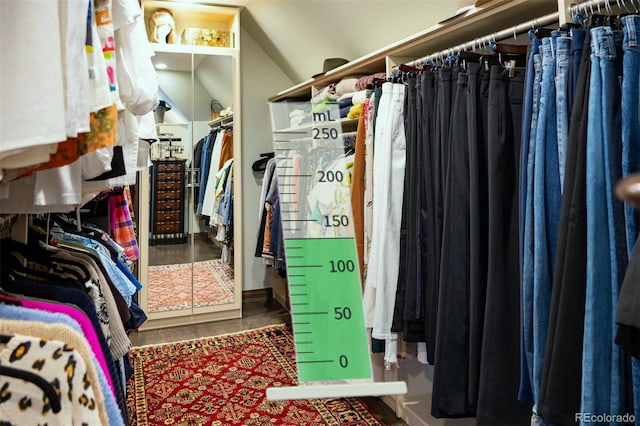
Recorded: 130 mL
